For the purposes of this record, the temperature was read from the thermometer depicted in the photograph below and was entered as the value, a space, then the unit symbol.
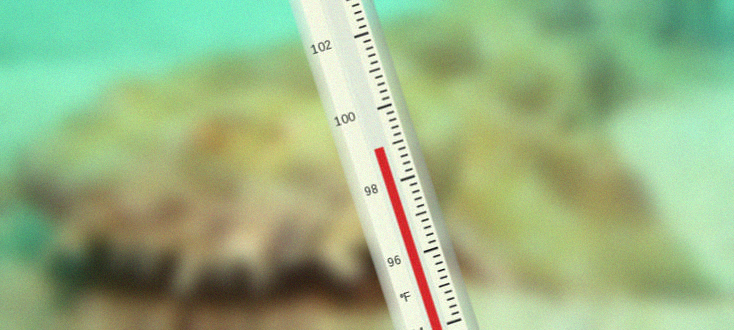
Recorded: 99 °F
